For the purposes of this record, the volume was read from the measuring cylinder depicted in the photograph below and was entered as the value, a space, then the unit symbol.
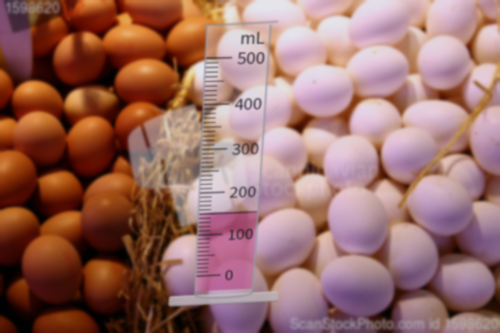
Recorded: 150 mL
